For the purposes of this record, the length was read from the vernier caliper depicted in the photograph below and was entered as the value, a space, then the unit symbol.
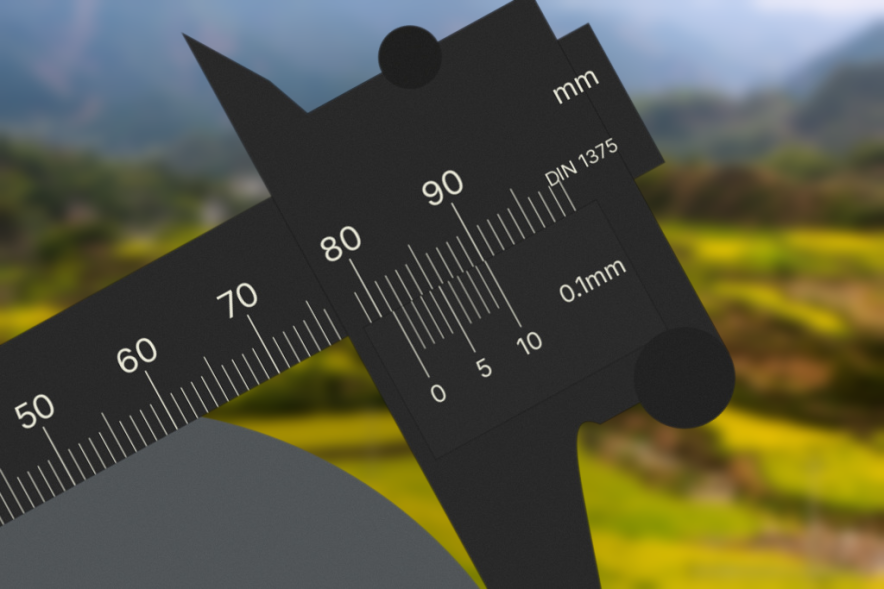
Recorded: 81.1 mm
